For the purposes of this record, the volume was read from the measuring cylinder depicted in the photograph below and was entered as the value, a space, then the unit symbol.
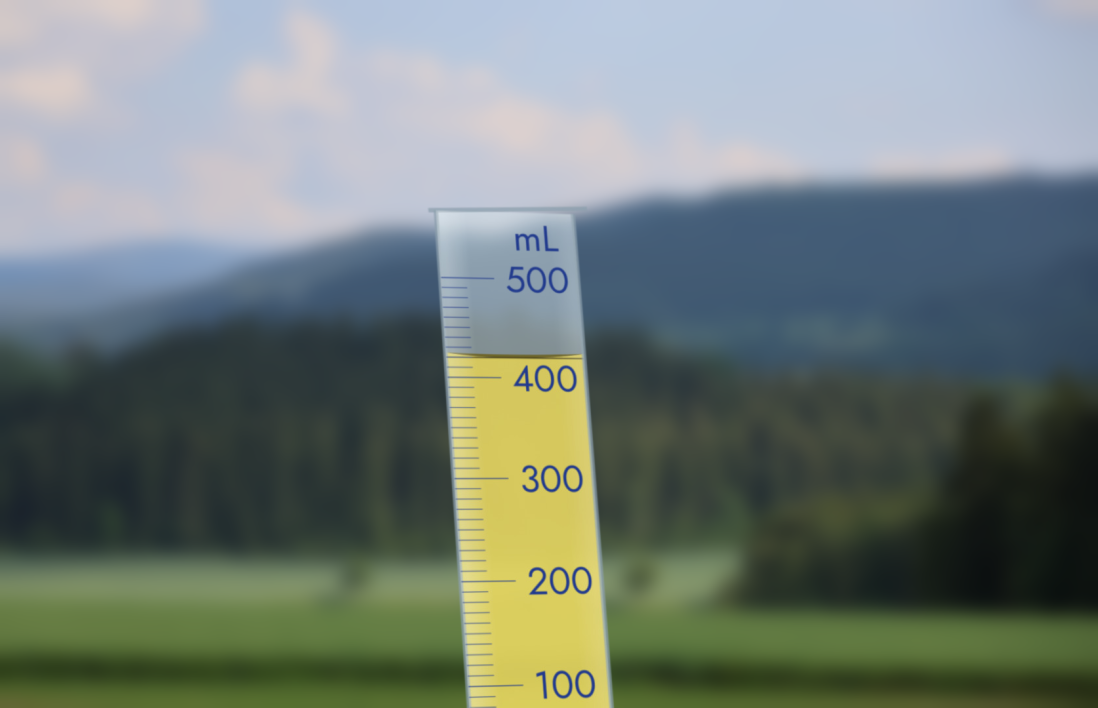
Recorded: 420 mL
